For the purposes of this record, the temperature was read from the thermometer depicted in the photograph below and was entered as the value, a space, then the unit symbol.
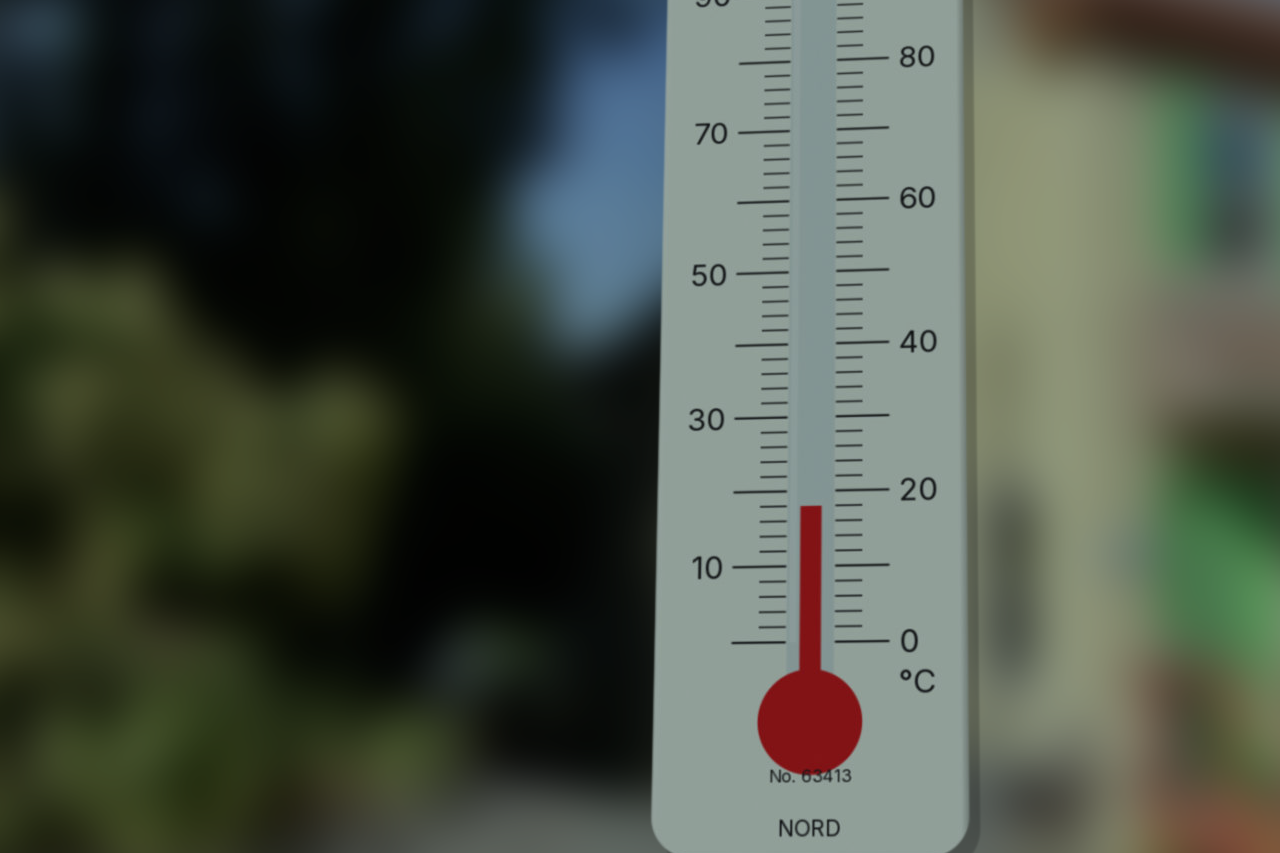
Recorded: 18 °C
